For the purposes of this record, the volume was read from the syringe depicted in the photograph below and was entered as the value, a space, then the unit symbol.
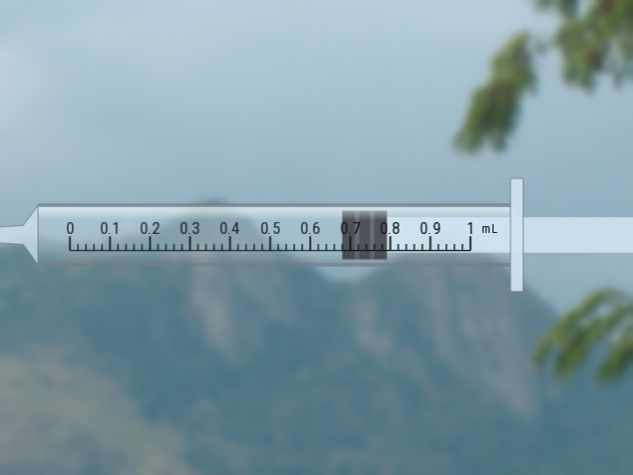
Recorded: 0.68 mL
